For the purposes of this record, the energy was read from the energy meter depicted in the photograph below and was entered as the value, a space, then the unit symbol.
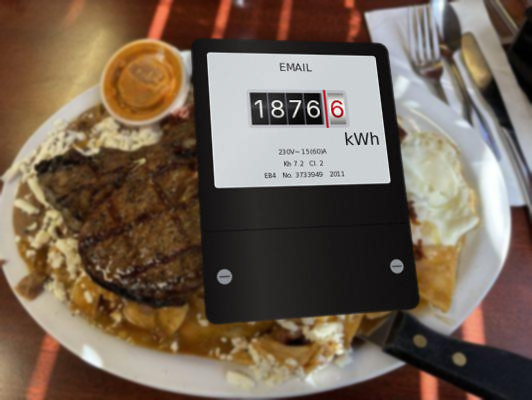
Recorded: 1876.6 kWh
